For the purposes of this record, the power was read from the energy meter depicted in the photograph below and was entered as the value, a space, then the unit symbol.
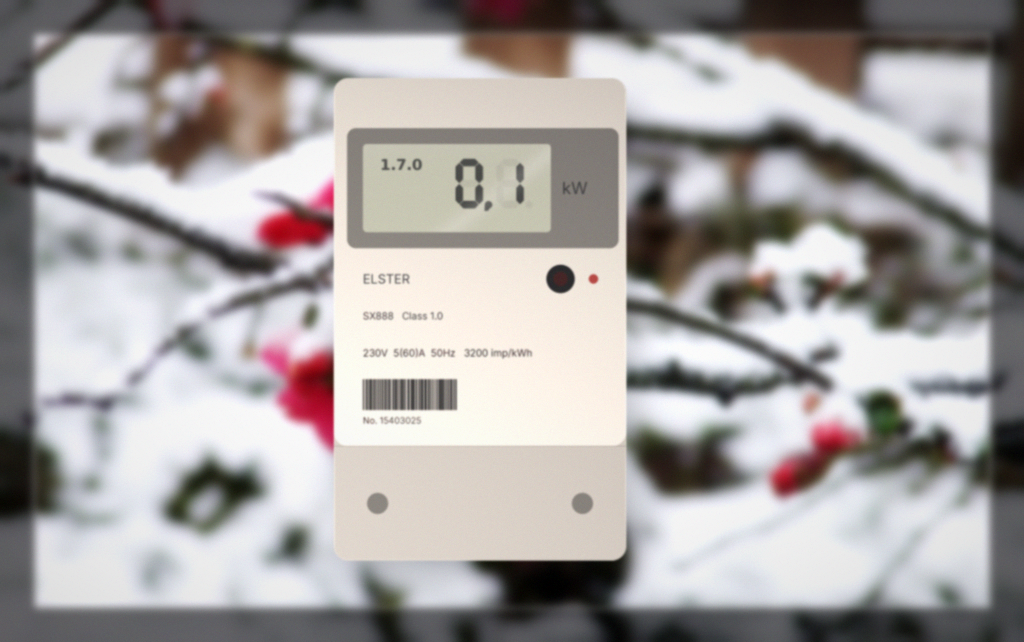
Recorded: 0.1 kW
